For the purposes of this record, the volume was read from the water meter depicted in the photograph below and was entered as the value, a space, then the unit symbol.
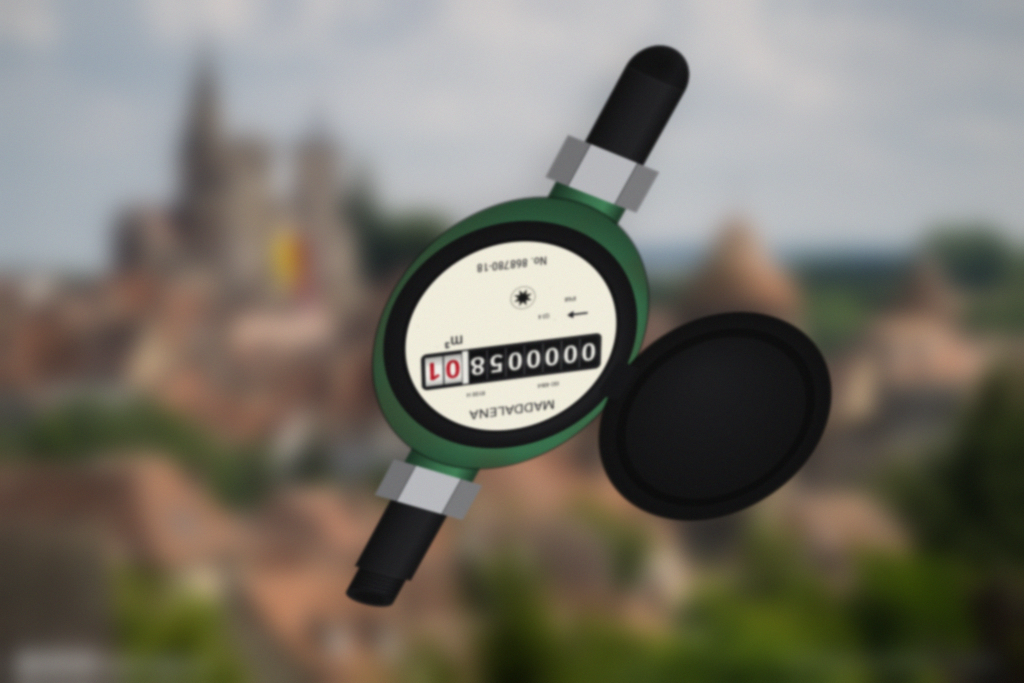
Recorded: 58.01 m³
